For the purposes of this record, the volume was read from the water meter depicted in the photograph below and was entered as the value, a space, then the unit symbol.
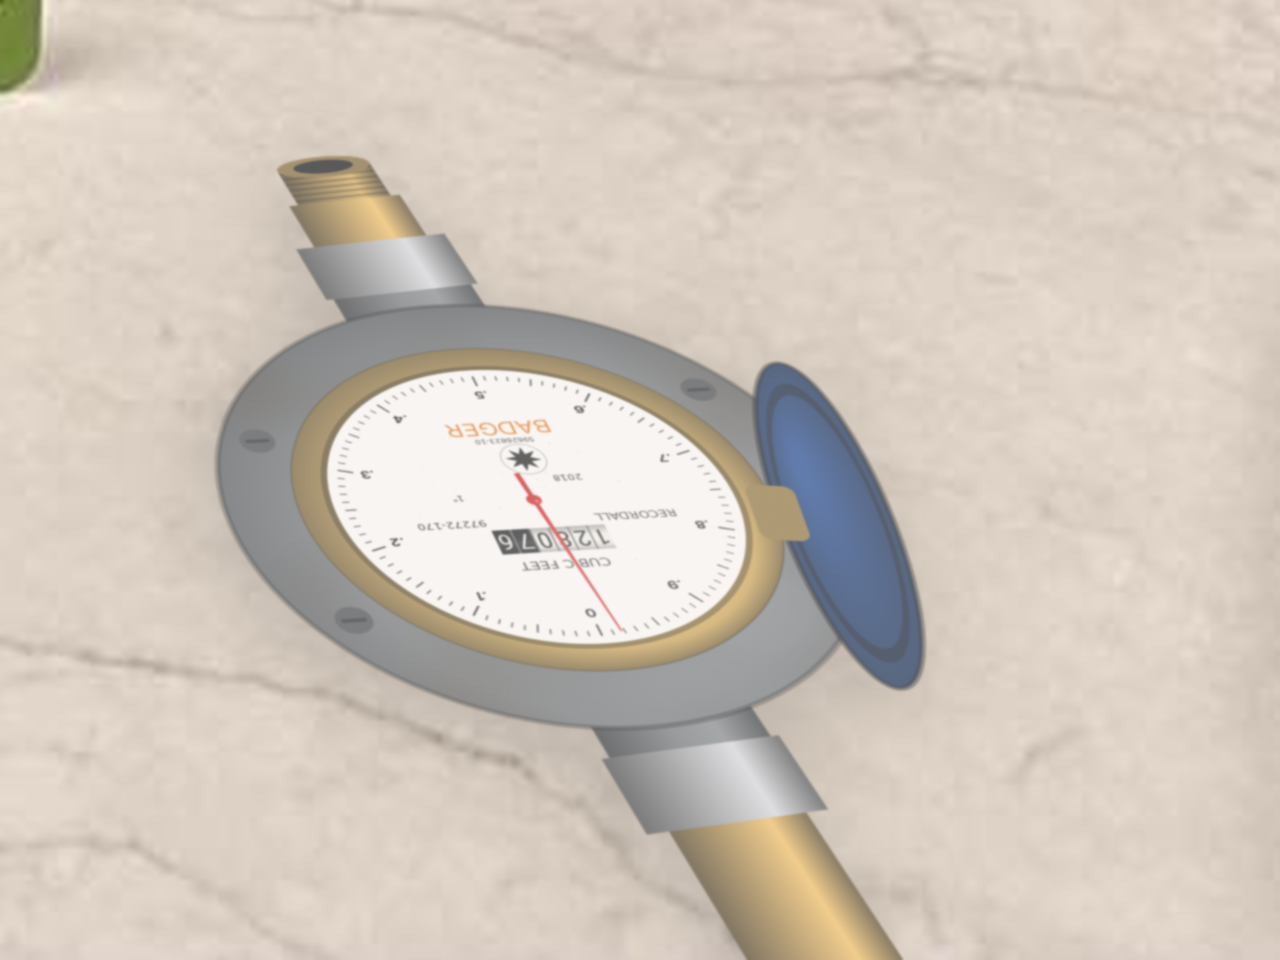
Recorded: 128075.98 ft³
